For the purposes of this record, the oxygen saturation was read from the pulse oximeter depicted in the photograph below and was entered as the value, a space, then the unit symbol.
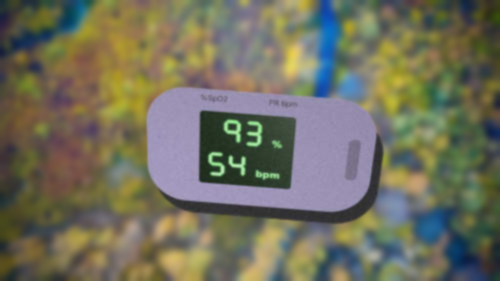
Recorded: 93 %
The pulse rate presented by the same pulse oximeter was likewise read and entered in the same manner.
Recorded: 54 bpm
